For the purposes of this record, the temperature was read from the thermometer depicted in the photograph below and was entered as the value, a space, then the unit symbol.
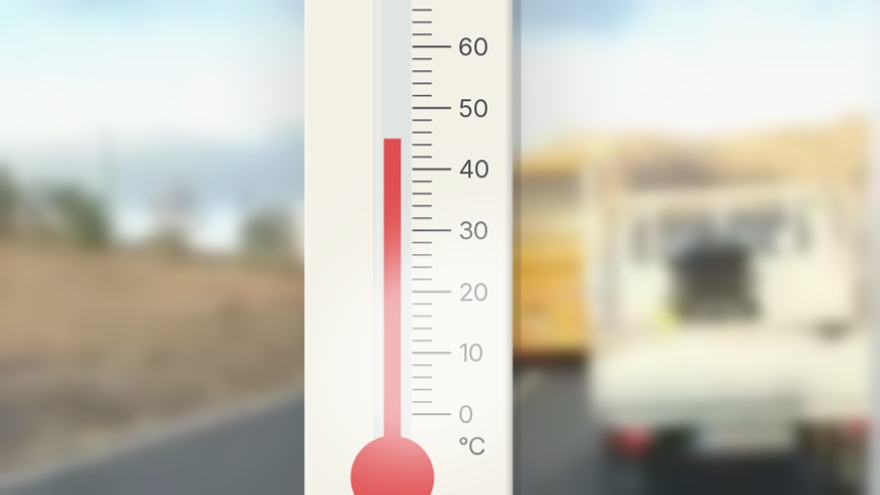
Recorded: 45 °C
